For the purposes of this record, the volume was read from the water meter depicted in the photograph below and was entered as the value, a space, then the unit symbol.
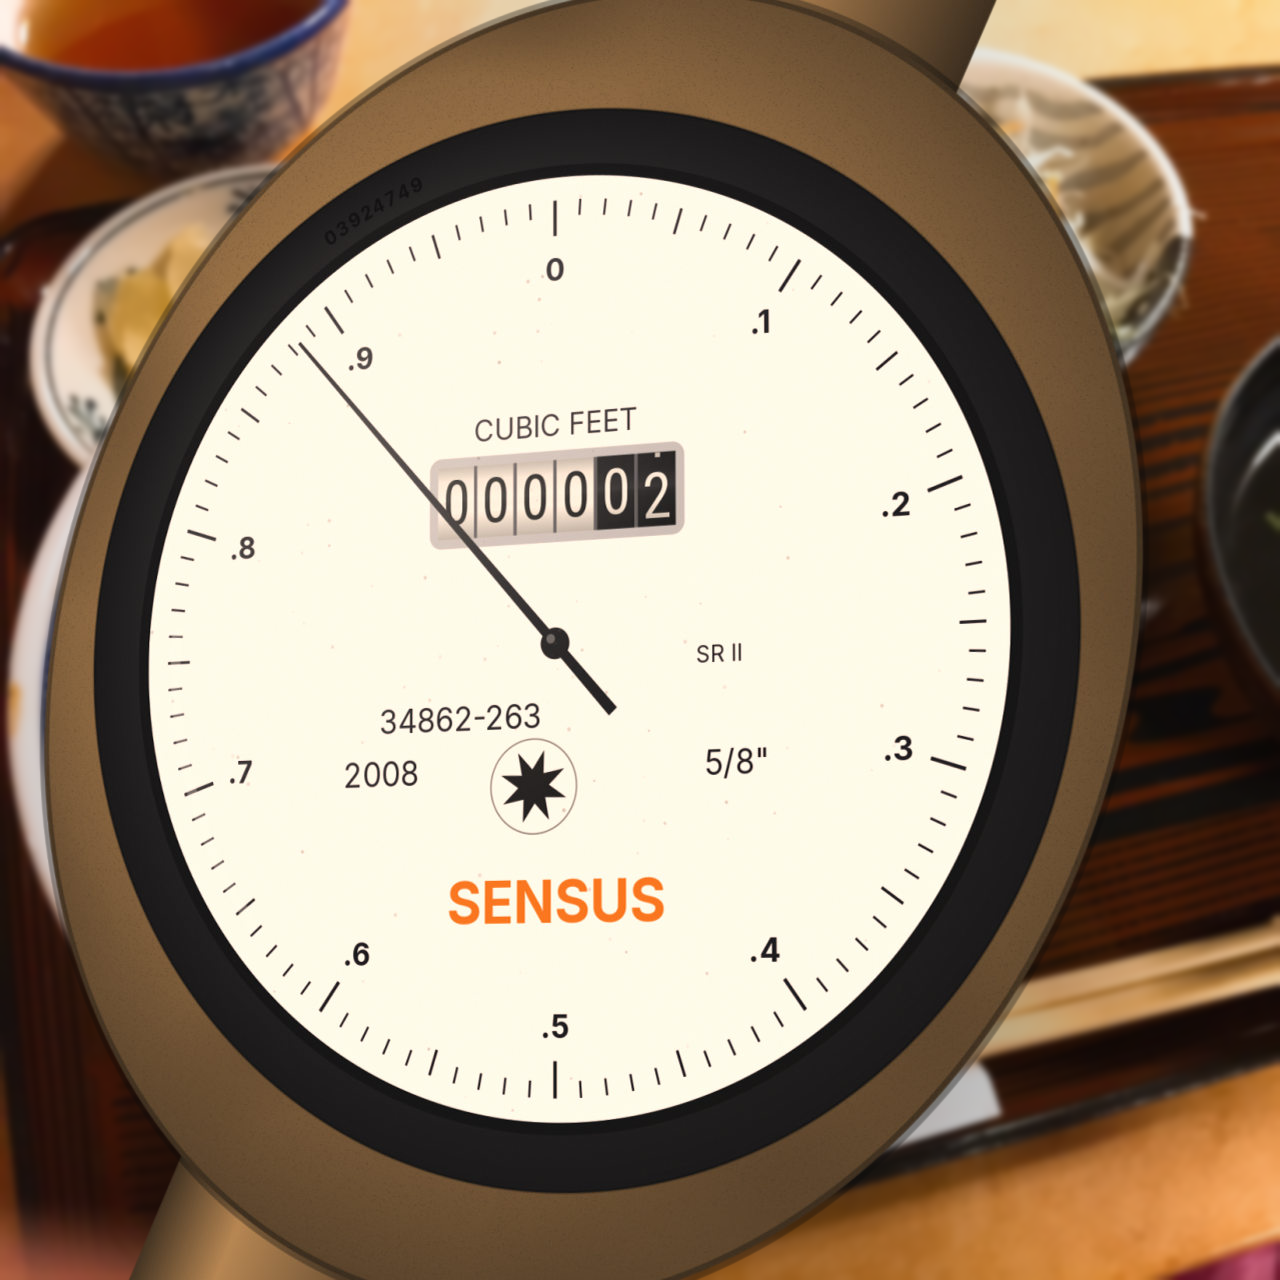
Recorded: 1.88 ft³
